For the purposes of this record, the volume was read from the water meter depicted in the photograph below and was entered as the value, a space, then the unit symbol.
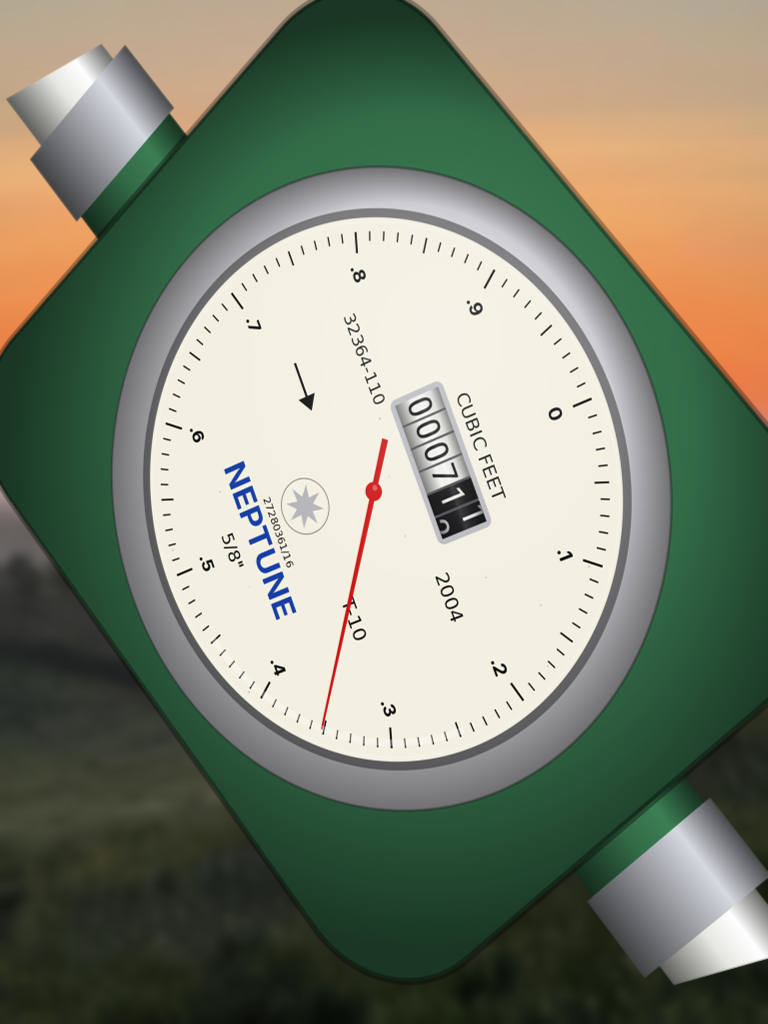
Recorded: 711.35 ft³
